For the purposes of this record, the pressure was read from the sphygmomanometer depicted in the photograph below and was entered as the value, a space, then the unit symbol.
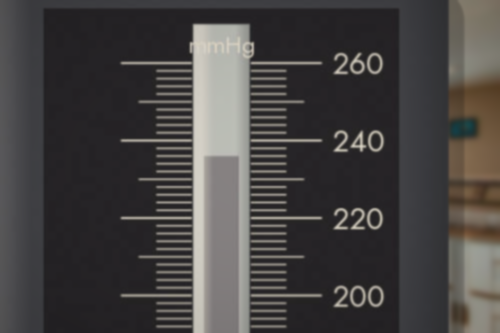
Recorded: 236 mmHg
